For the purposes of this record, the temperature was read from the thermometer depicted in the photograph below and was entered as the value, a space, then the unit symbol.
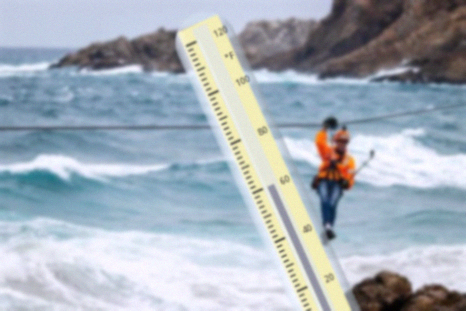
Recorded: 60 °F
